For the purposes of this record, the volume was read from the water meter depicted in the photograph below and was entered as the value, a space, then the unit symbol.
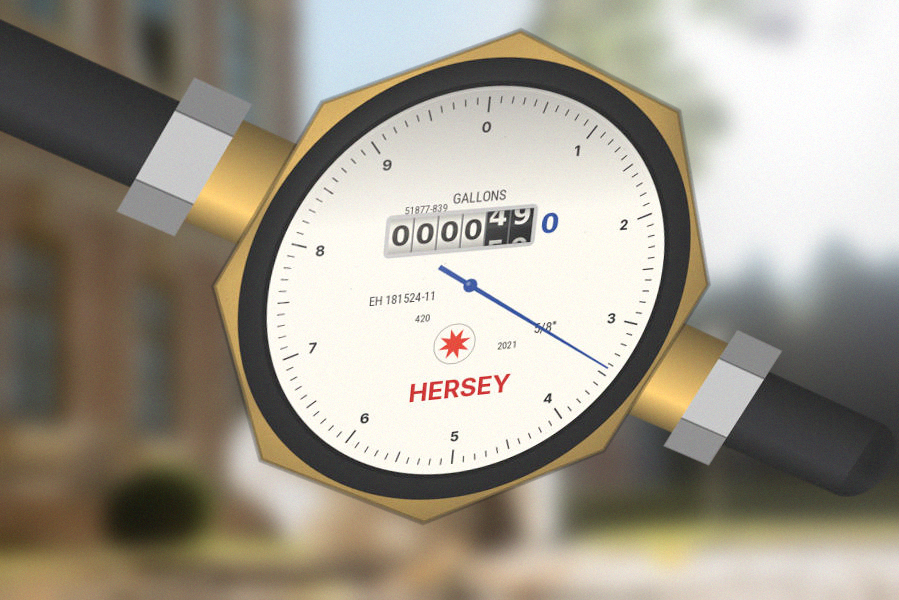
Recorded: 493.4 gal
